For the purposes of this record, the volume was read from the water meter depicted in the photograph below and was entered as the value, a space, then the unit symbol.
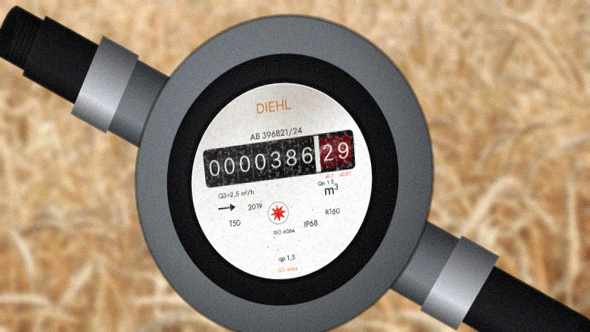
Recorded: 386.29 m³
